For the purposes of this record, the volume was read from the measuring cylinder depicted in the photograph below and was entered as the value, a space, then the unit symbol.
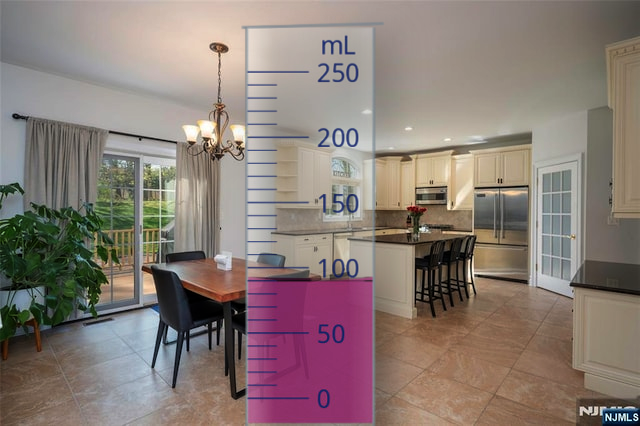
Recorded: 90 mL
